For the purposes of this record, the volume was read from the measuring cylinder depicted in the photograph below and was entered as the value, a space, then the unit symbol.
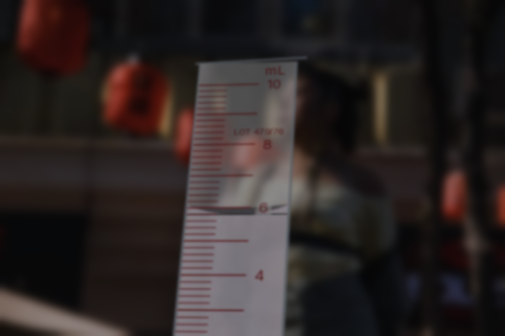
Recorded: 5.8 mL
